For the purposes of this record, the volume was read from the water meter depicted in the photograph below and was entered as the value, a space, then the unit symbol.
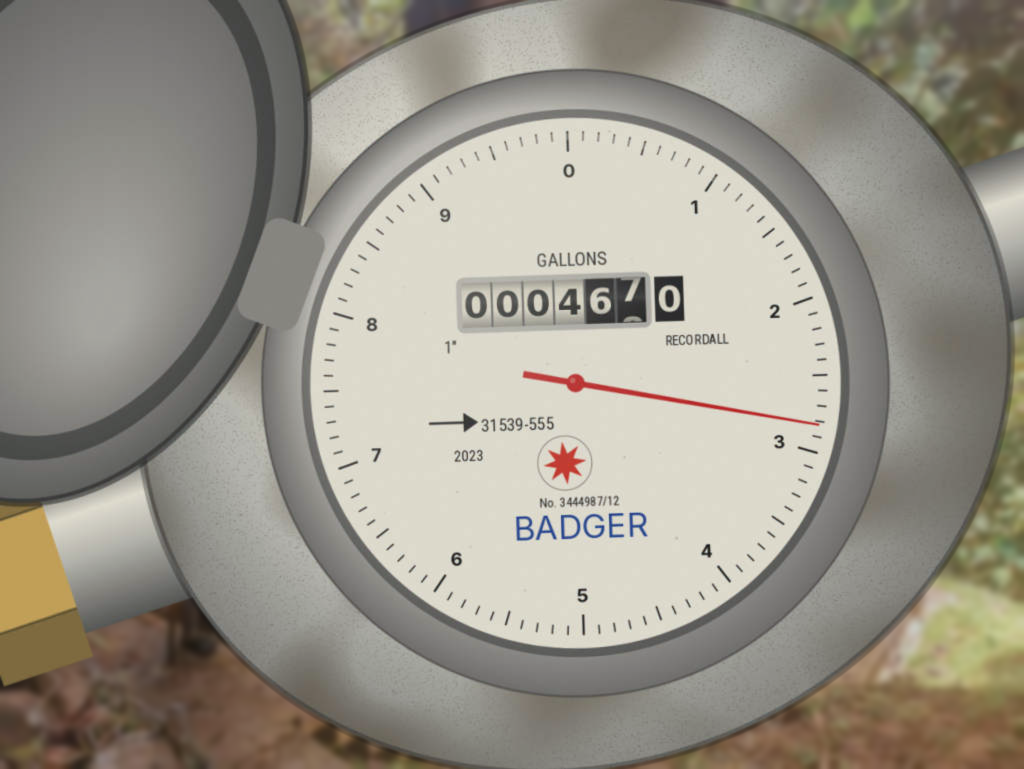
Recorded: 4672.8 gal
